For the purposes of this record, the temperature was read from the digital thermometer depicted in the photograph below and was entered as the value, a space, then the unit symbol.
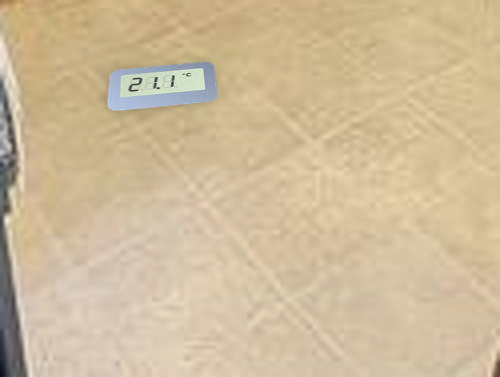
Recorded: 21.1 °C
